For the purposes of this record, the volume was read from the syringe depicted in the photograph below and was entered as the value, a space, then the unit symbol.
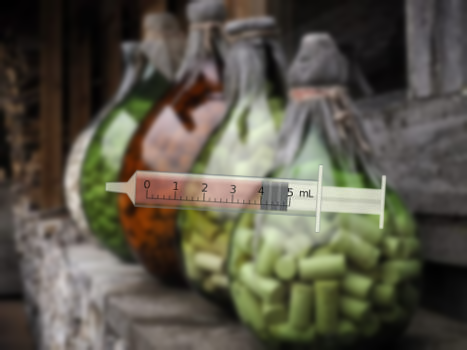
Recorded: 4 mL
